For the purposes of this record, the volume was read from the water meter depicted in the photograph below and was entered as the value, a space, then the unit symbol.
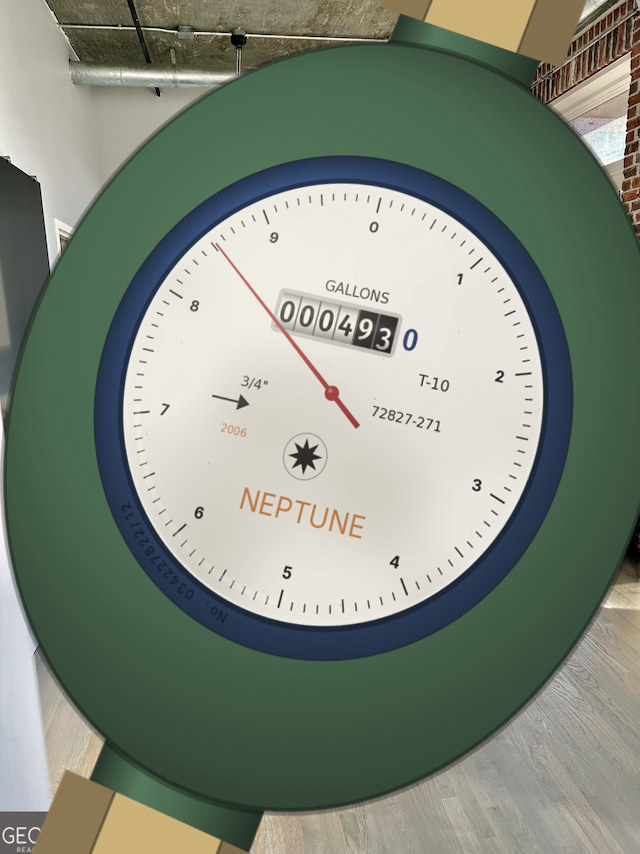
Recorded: 4928.5 gal
